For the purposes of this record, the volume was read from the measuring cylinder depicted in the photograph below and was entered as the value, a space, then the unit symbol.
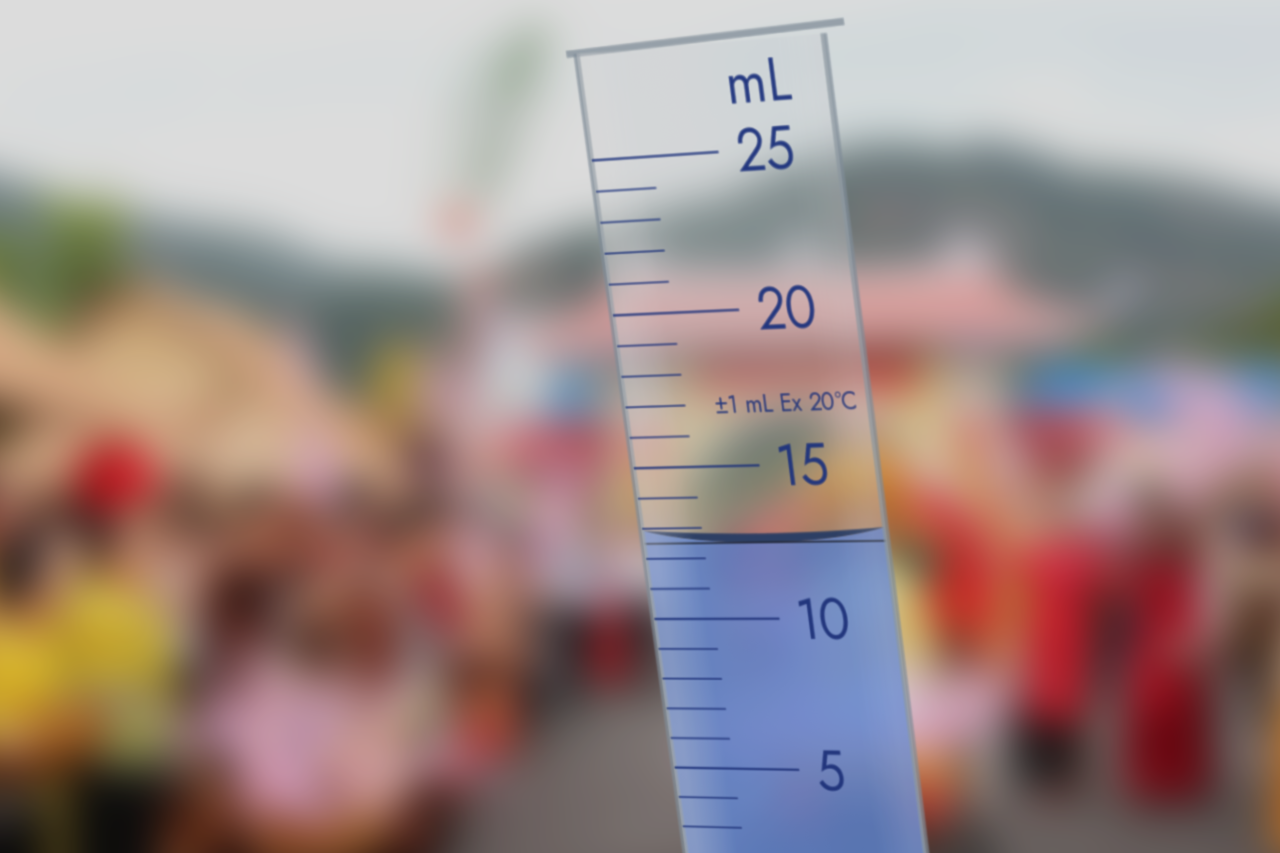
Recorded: 12.5 mL
